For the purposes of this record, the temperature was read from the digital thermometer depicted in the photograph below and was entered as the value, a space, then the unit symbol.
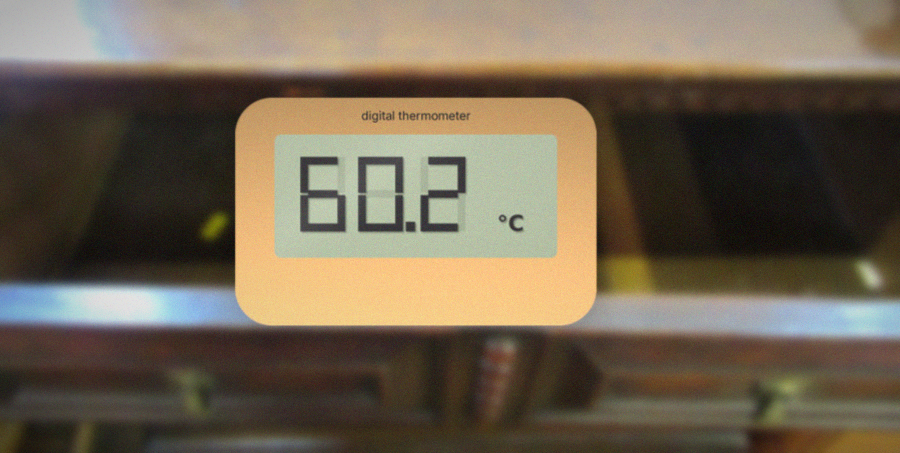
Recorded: 60.2 °C
